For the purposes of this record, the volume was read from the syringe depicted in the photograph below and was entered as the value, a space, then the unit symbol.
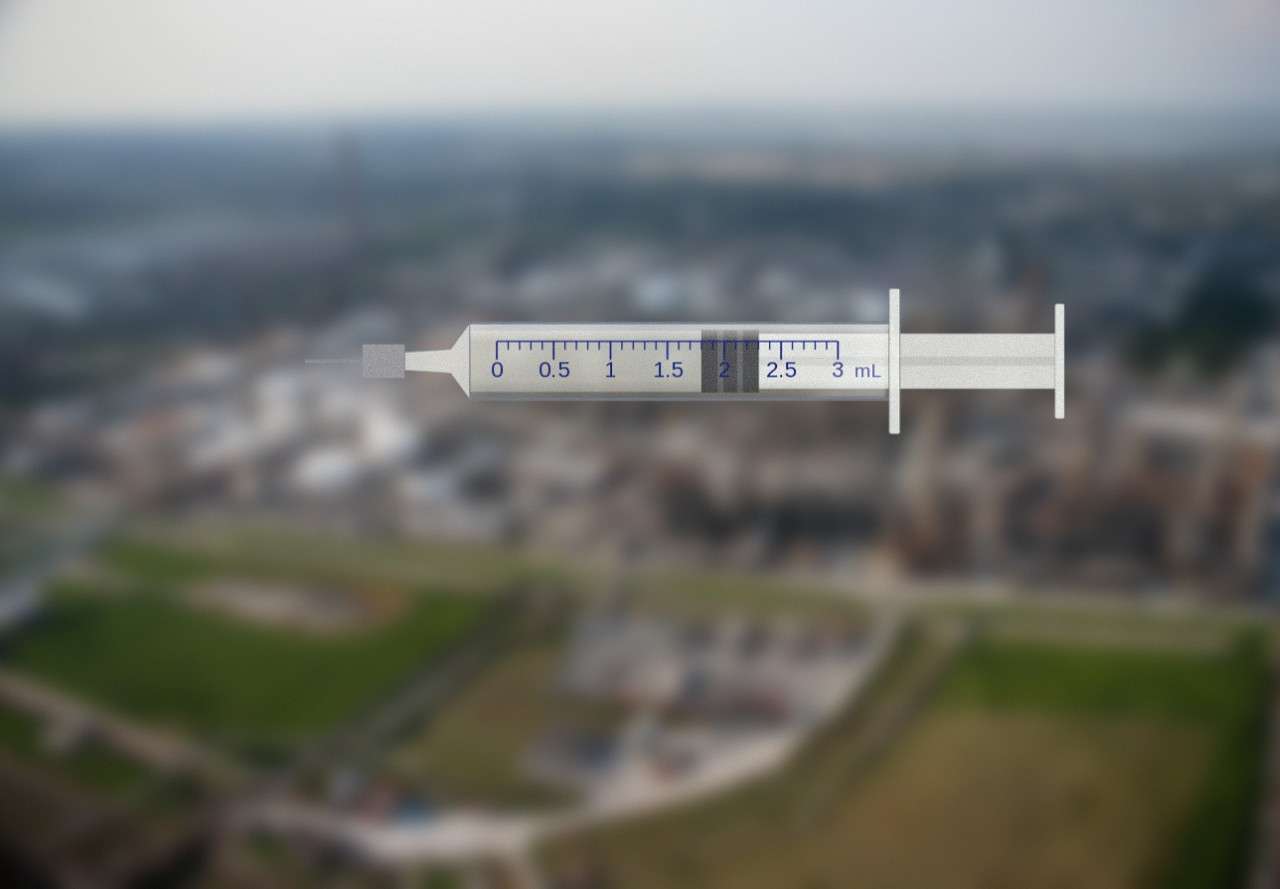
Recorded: 1.8 mL
